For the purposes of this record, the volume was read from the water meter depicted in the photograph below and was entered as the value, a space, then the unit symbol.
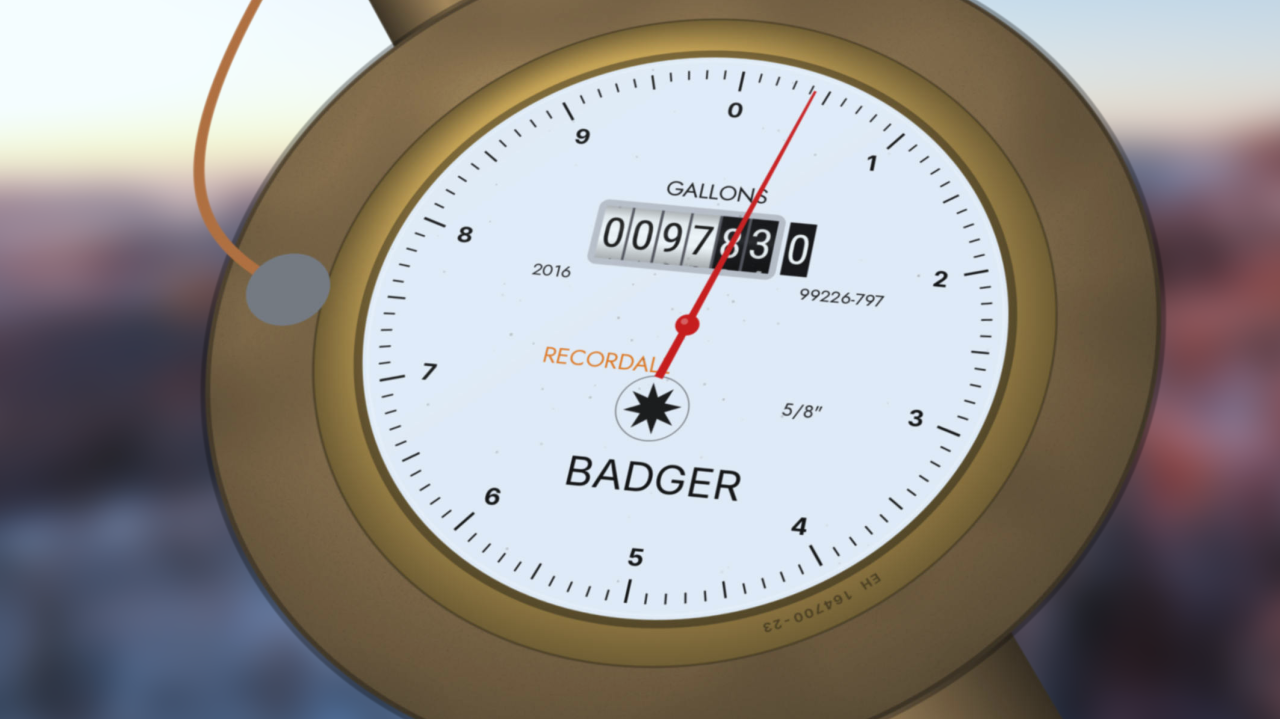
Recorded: 97830.4 gal
